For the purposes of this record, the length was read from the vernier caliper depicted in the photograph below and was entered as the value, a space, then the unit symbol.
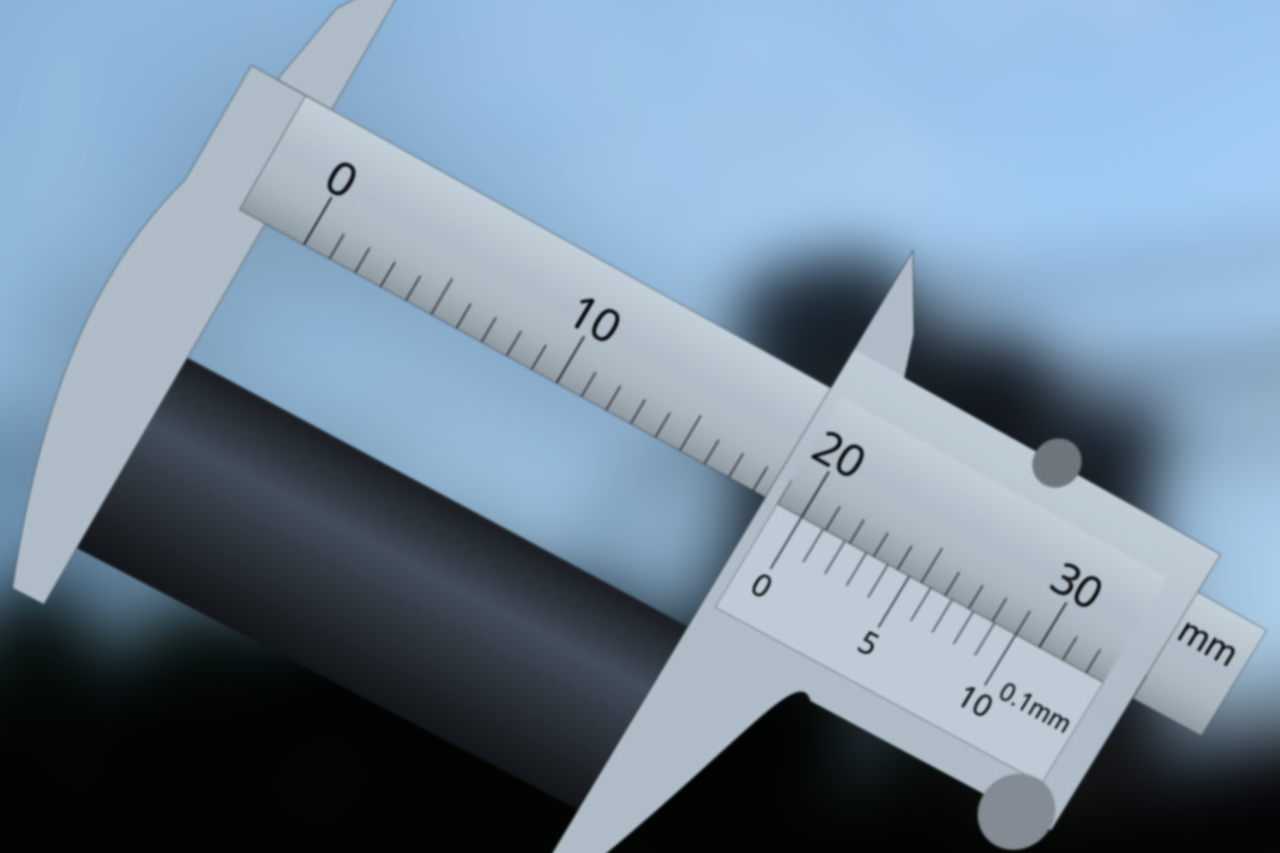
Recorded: 20.0 mm
